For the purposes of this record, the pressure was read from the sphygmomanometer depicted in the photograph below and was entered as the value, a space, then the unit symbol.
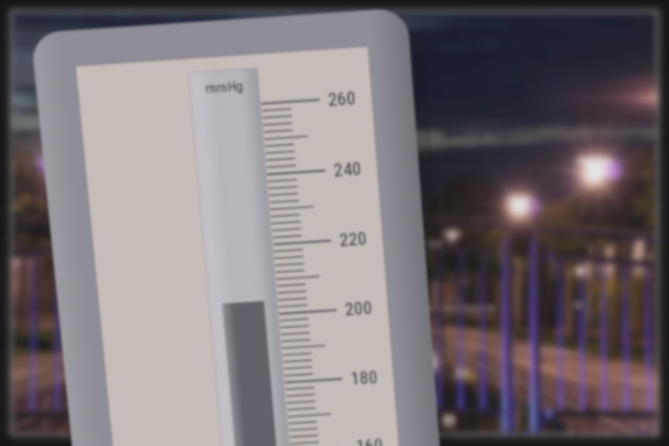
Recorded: 204 mmHg
